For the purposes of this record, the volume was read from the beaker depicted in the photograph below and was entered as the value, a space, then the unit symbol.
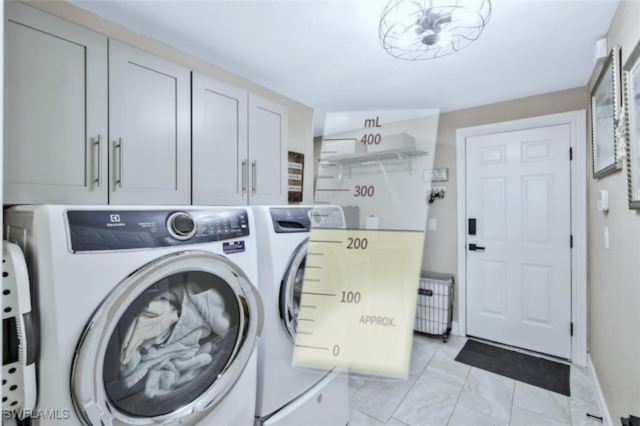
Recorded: 225 mL
